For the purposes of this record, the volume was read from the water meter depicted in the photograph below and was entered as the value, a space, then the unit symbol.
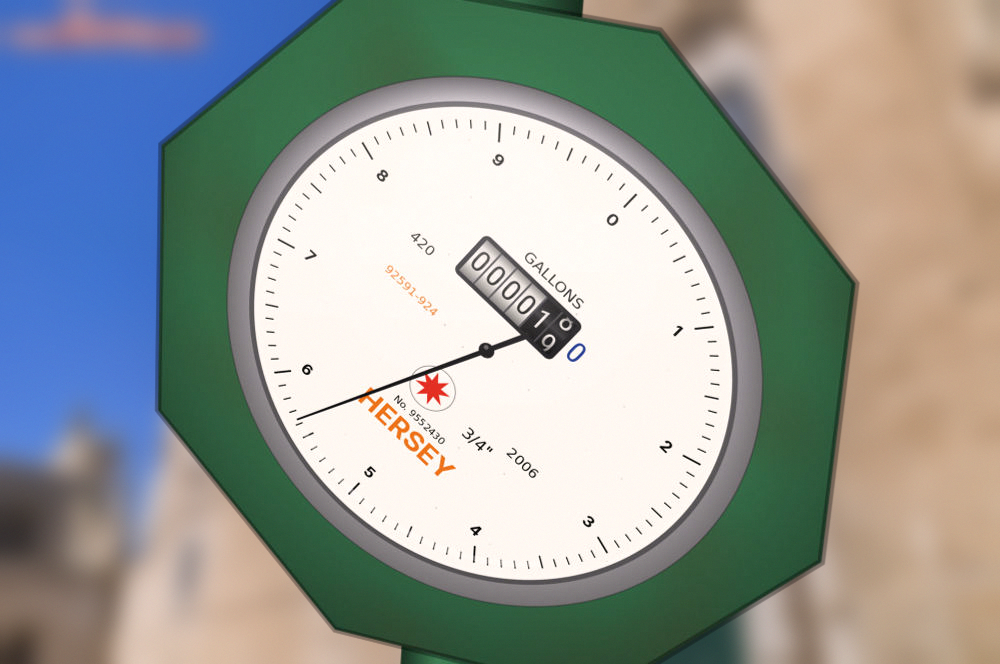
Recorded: 185.6 gal
